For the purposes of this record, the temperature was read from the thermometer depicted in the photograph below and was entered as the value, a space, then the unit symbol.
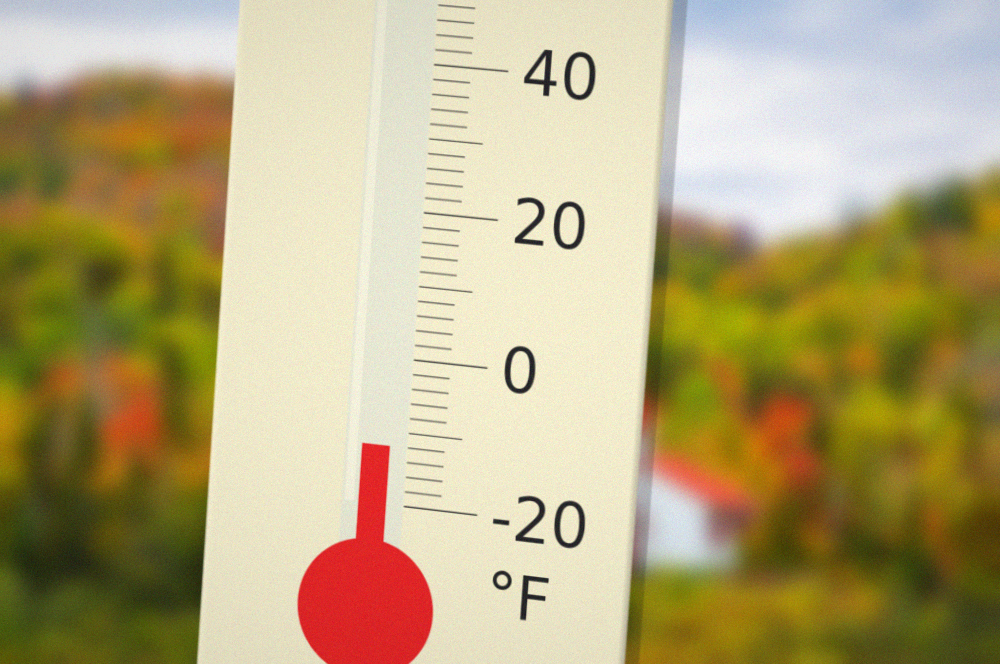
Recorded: -12 °F
